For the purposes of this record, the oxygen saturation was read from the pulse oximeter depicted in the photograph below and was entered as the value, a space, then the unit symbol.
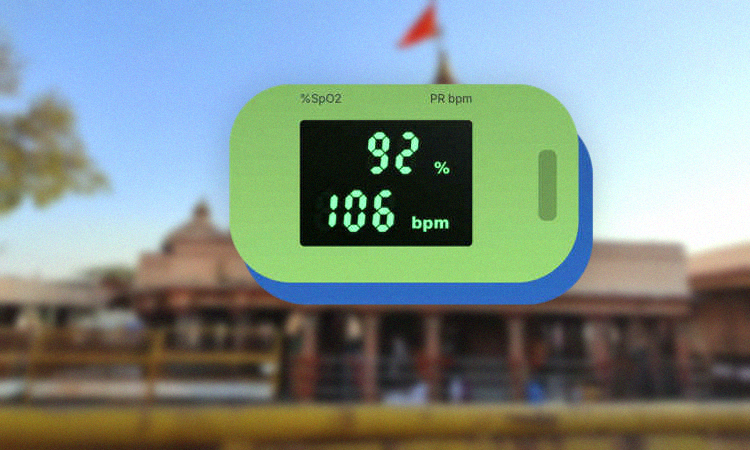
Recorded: 92 %
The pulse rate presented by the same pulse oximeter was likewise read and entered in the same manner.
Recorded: 106 bpm
